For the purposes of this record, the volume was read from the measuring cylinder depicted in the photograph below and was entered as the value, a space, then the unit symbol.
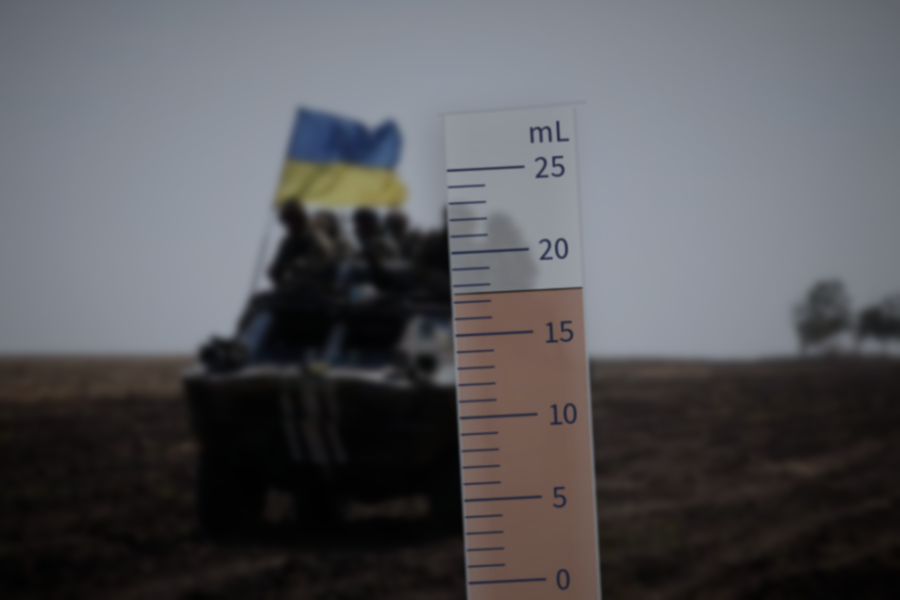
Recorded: 17.5 mL
